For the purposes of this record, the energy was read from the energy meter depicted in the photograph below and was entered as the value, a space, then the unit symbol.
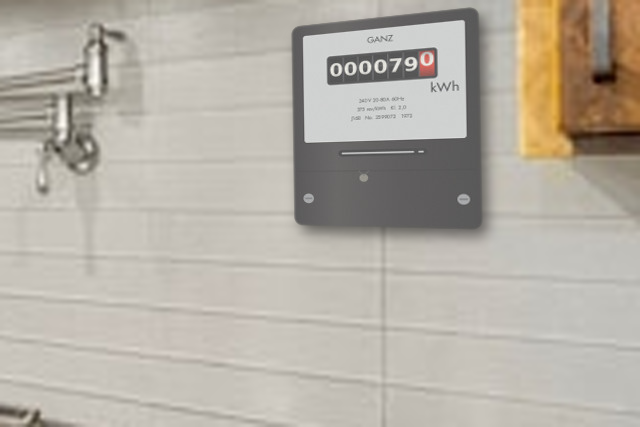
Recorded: 79.0 kWh
